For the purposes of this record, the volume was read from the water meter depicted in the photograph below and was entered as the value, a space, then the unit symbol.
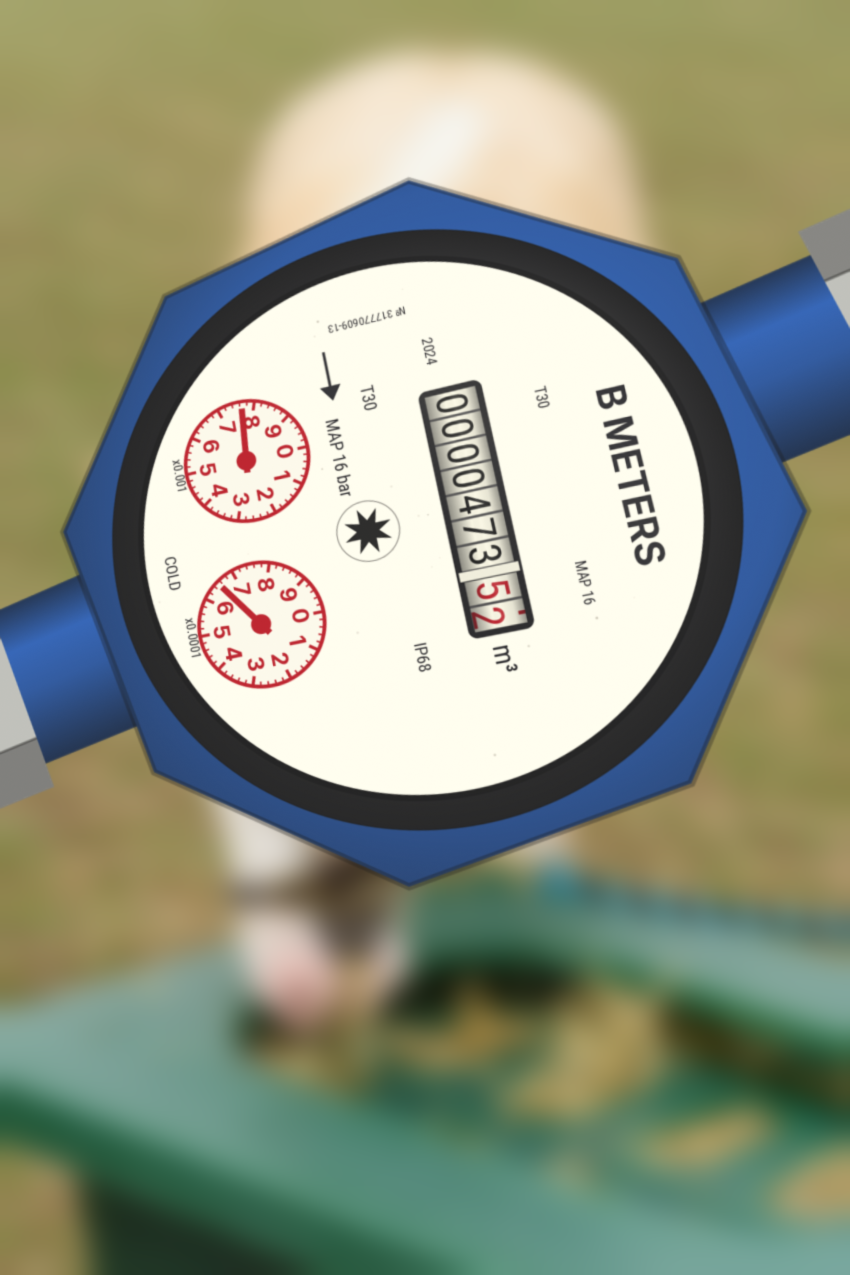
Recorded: 473.5176 m³
